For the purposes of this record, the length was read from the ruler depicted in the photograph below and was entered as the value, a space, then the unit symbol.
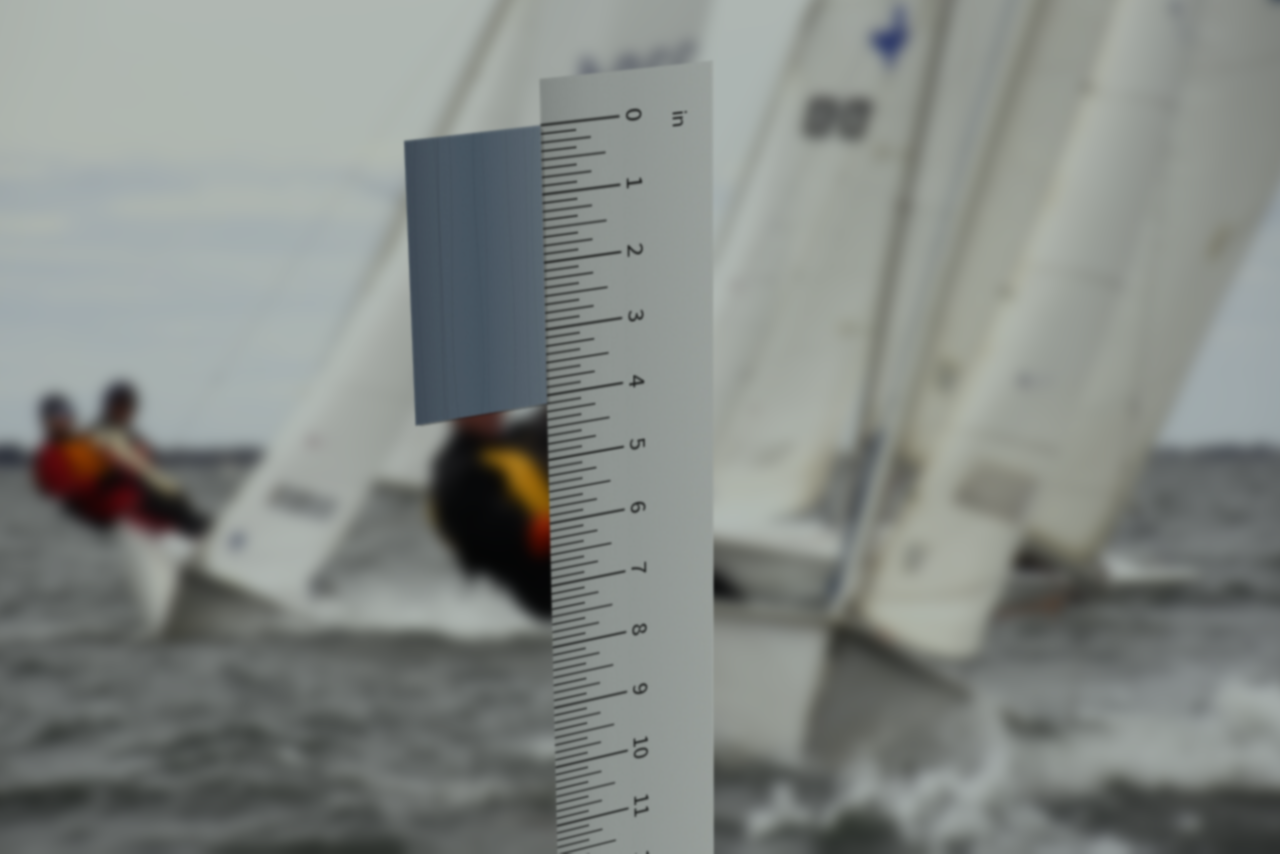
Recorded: 4.125 in
